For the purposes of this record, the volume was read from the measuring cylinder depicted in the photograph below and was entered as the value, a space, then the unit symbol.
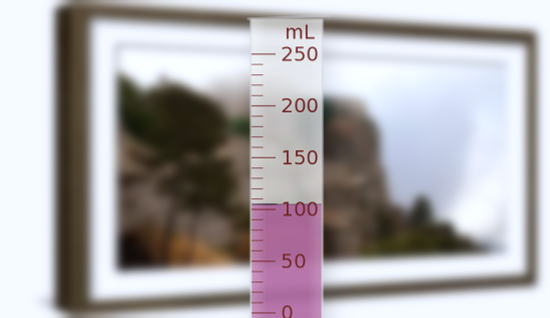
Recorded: 105 mL
